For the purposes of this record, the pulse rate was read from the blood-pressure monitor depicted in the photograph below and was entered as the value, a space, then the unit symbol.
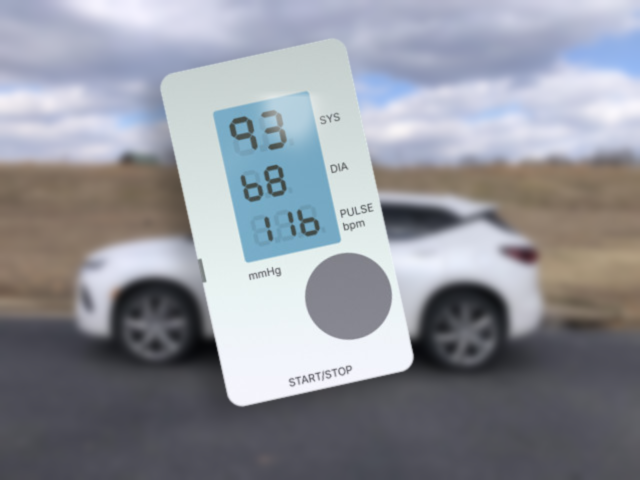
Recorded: 116 bpm
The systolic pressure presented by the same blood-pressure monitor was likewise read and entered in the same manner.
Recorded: 93 mmHg
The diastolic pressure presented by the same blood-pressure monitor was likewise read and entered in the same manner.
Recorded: 68 mmHg
